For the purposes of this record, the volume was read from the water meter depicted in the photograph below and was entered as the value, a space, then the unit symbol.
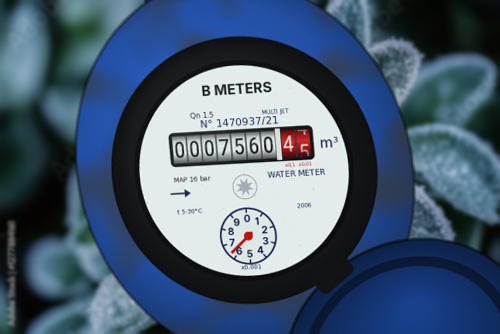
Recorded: 7560.446 m³
